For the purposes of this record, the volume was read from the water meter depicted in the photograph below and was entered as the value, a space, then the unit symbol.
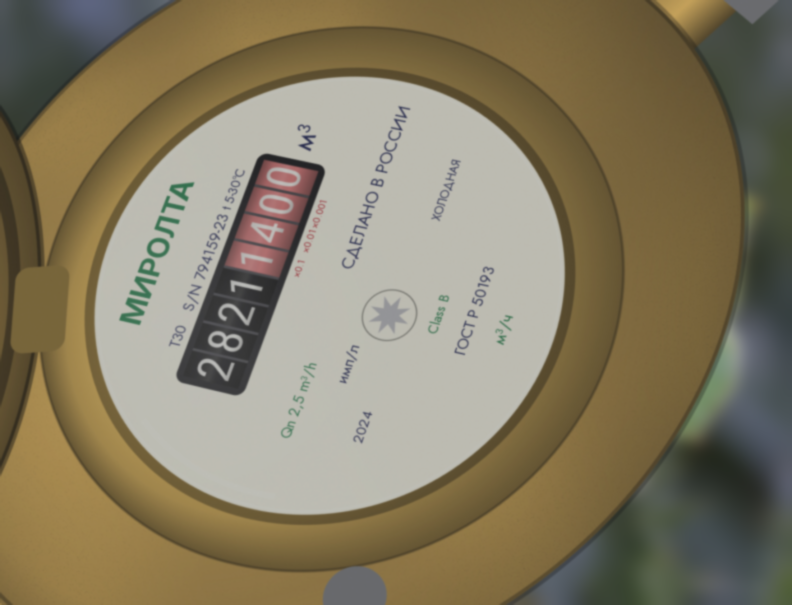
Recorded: 2821.1400 m³
